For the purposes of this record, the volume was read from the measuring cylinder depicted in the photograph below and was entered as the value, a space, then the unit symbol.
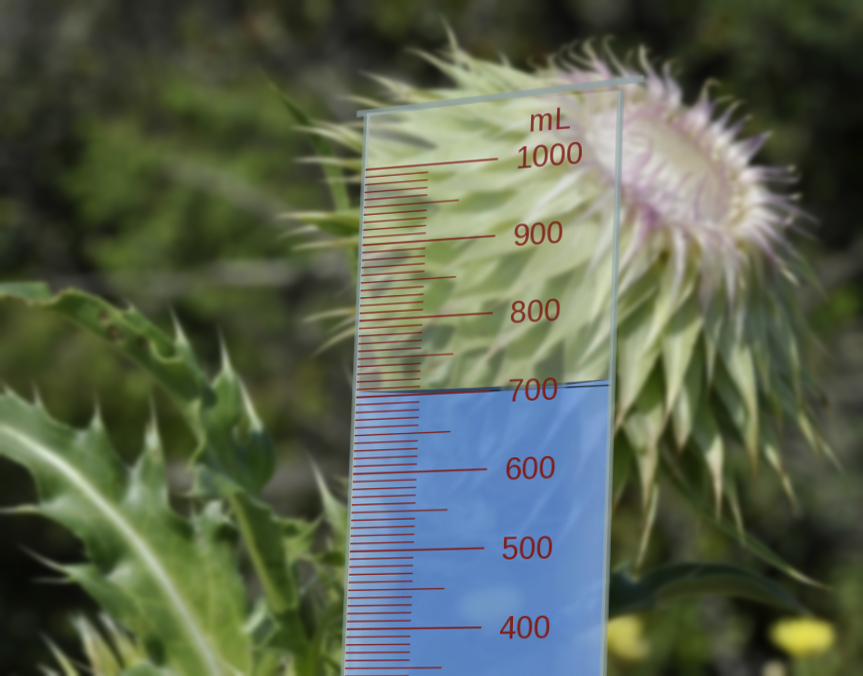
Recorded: 700 mL
